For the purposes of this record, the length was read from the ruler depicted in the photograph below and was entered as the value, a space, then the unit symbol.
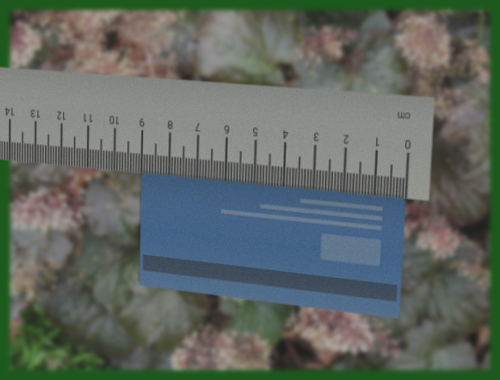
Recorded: 9 cm
